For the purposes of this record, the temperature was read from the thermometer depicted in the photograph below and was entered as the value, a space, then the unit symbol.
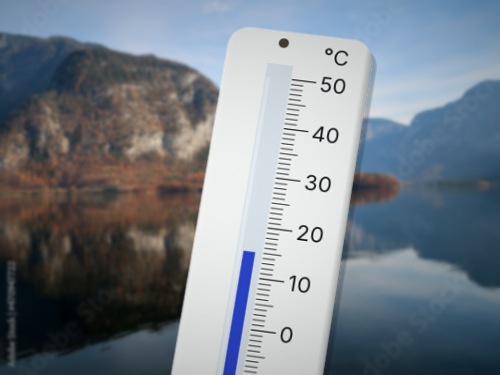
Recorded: 15 °C
